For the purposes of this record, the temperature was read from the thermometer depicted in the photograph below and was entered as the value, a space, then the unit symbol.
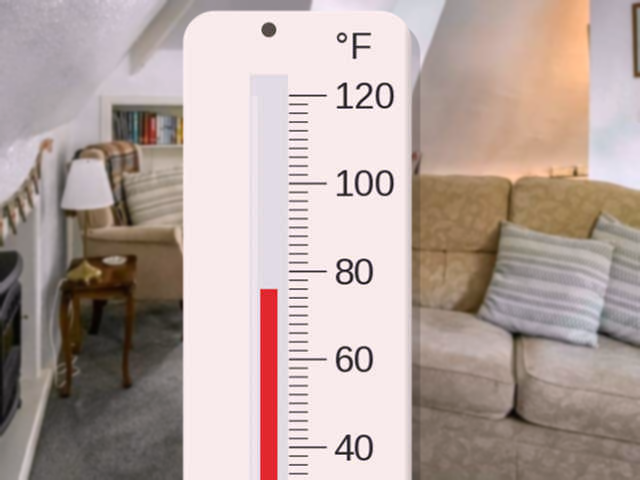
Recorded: 76 °F
